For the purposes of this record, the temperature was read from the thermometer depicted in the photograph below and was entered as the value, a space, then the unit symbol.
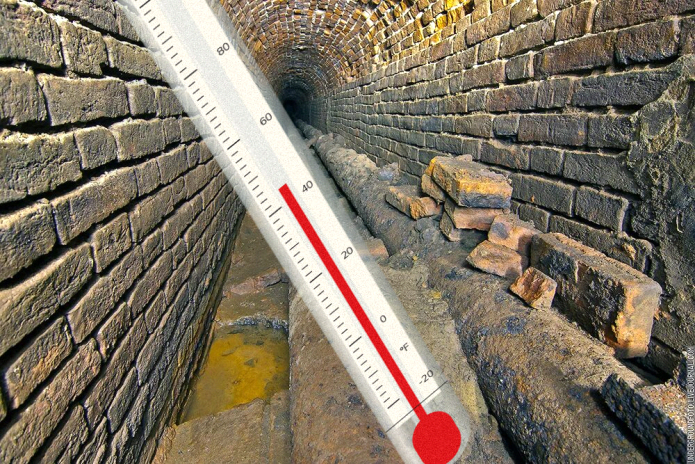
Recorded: 44 °F
